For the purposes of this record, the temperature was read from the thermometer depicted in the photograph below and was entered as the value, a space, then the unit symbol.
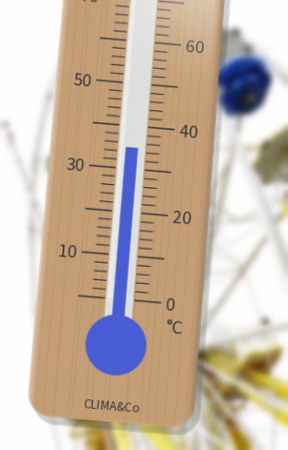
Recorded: 35 °C
